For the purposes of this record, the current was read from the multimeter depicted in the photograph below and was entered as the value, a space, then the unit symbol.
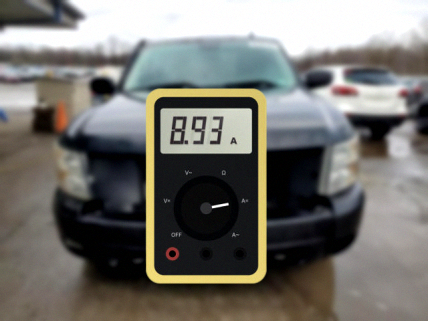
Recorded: 8.93 A
